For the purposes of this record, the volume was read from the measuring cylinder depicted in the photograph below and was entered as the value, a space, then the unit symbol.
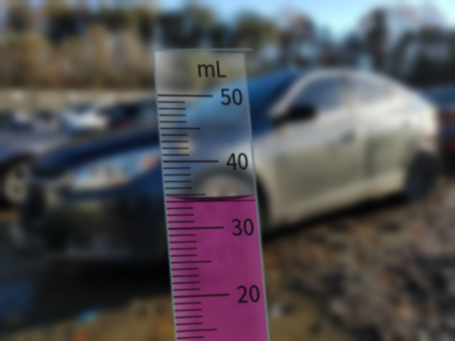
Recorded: 34 mL
